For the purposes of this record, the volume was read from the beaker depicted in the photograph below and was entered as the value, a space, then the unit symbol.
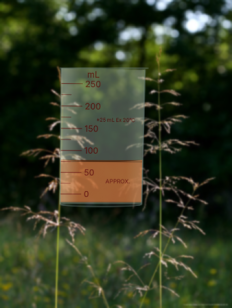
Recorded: 75 mL
